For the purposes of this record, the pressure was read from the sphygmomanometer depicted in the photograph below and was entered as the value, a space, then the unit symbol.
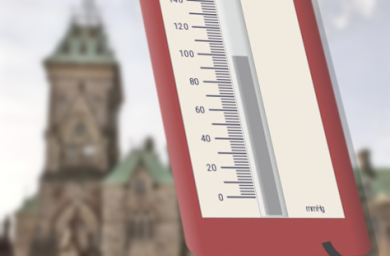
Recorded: 100 mmHg
